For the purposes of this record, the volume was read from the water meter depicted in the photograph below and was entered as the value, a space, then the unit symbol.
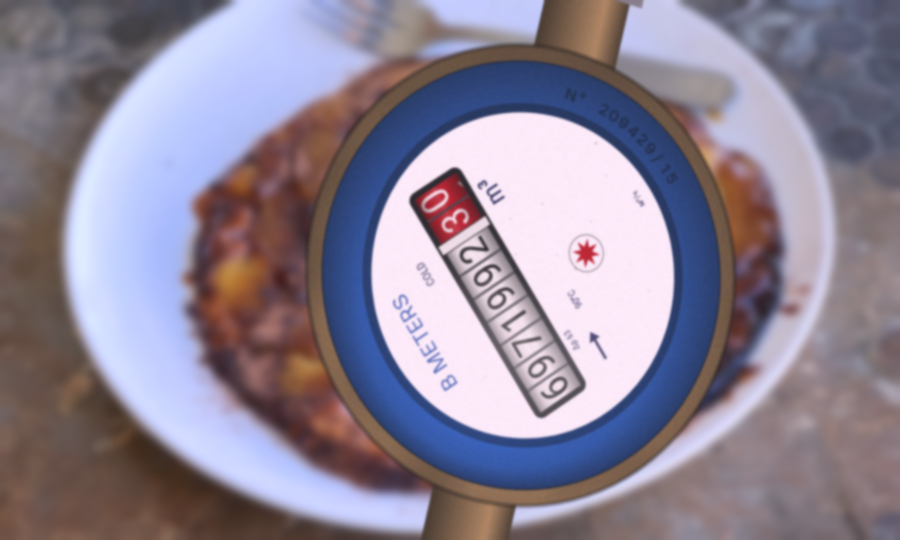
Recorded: 6971992.30 m³
